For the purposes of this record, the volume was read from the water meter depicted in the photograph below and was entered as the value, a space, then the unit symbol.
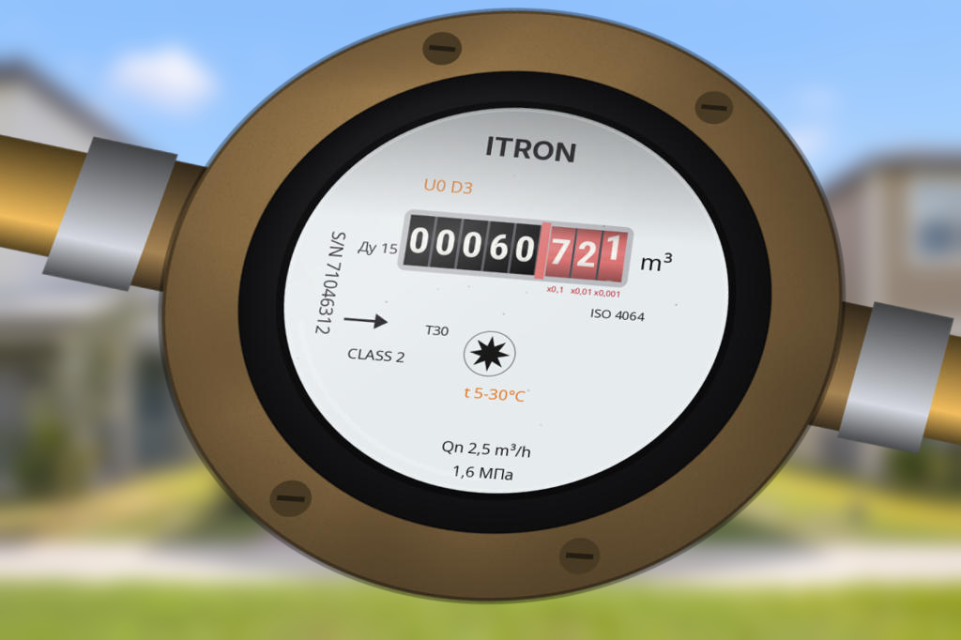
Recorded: 60.721 m³
